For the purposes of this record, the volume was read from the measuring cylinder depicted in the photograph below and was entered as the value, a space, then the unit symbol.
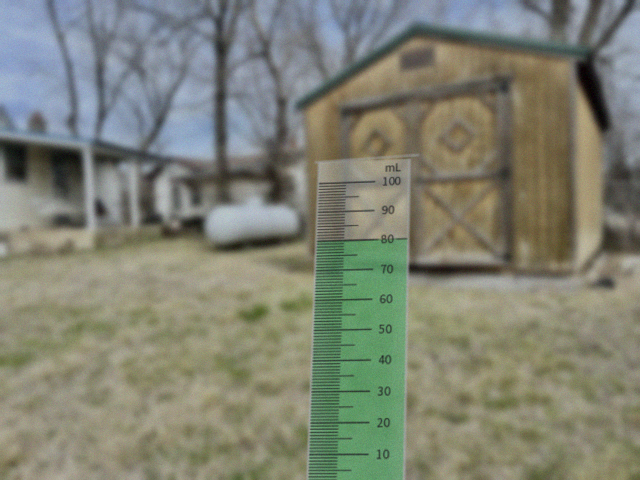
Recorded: 80 mL
